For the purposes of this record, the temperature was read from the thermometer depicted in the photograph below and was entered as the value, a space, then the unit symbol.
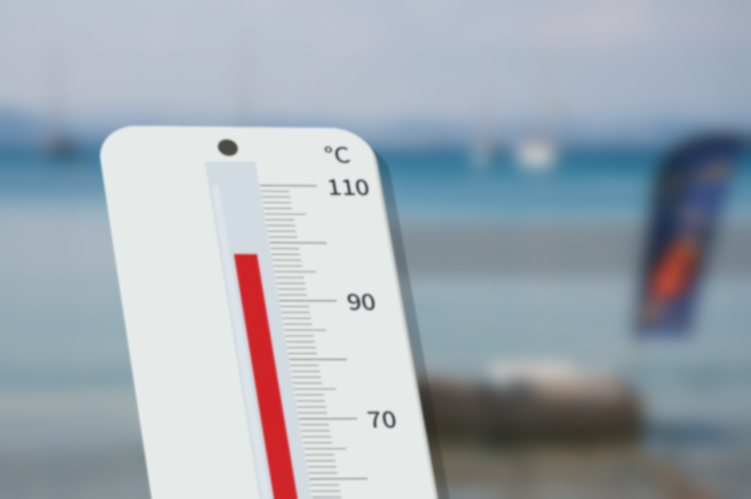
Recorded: 98 °C
